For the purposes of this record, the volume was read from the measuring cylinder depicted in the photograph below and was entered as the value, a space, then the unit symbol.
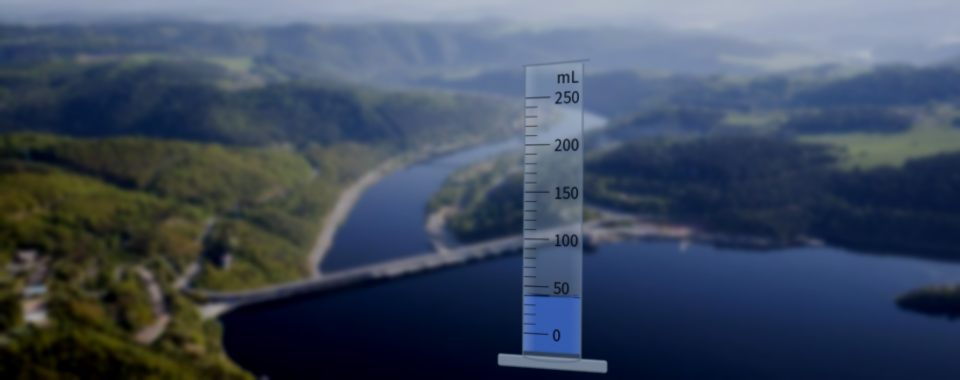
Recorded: 40 mL
